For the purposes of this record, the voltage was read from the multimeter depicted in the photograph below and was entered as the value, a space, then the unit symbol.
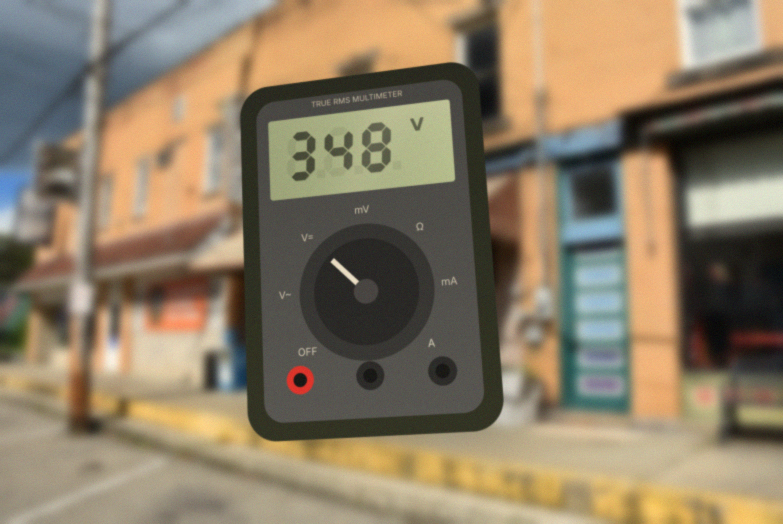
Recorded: 348 V
